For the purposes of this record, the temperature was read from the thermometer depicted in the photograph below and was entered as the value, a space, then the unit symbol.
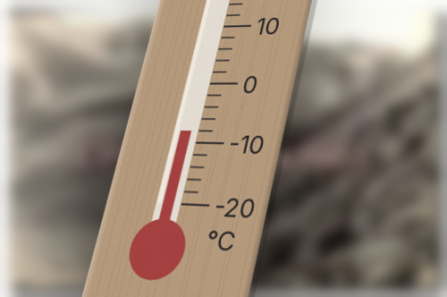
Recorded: -8 °C
